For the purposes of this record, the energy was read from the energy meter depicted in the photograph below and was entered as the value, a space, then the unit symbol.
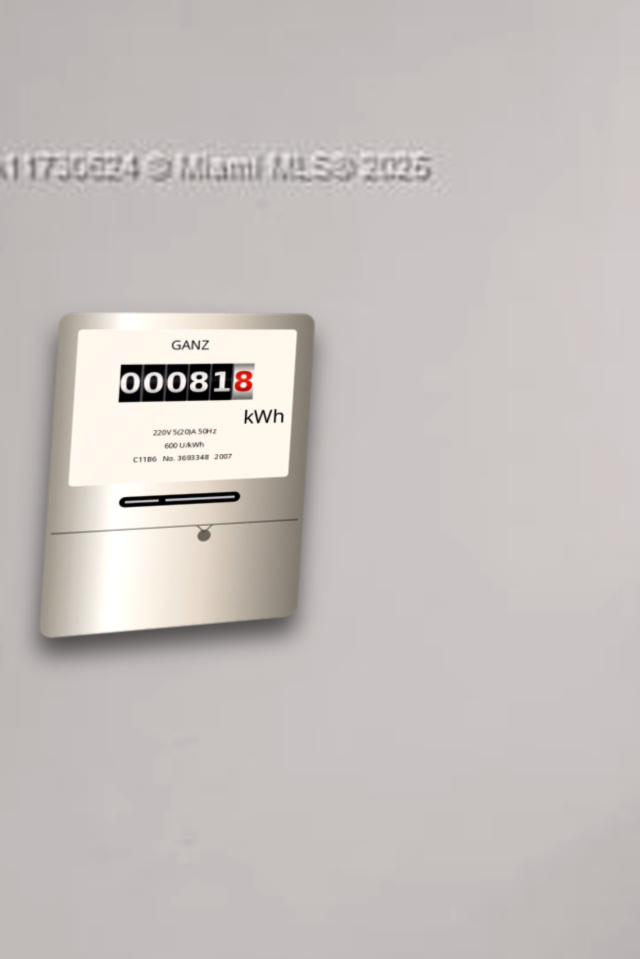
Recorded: 81.8 kWh
